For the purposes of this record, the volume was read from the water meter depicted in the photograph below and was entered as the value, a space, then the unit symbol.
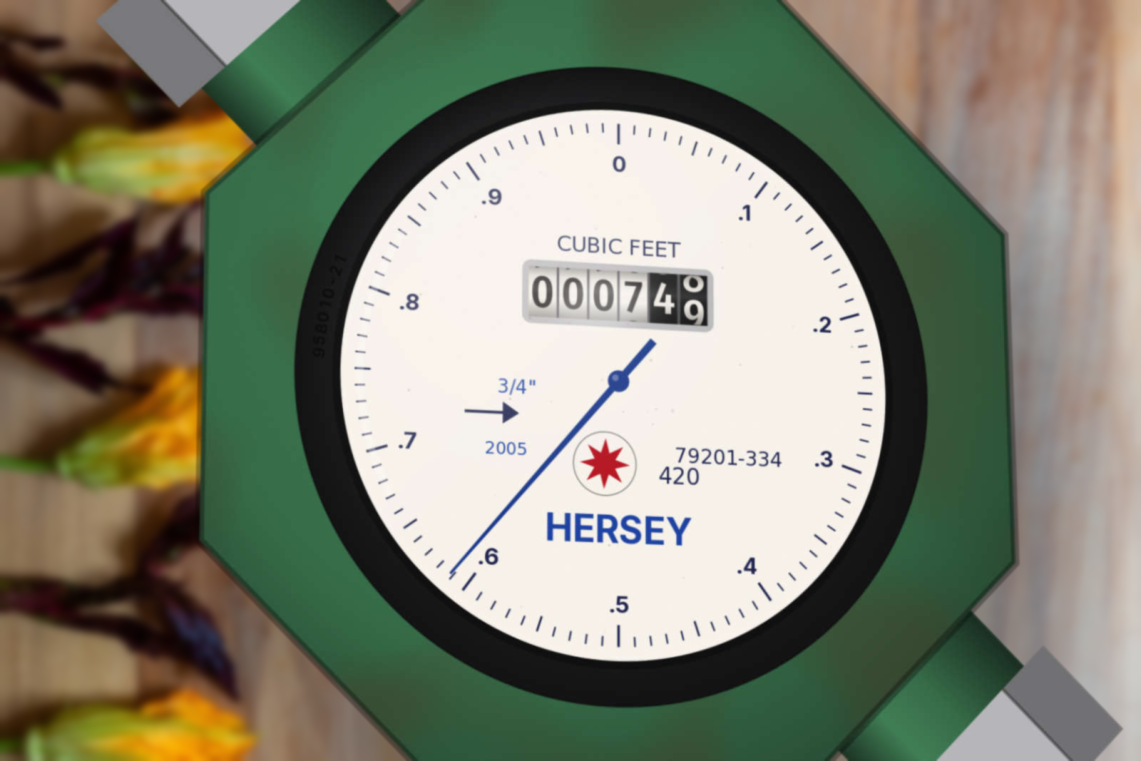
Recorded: 748.61 ft³
